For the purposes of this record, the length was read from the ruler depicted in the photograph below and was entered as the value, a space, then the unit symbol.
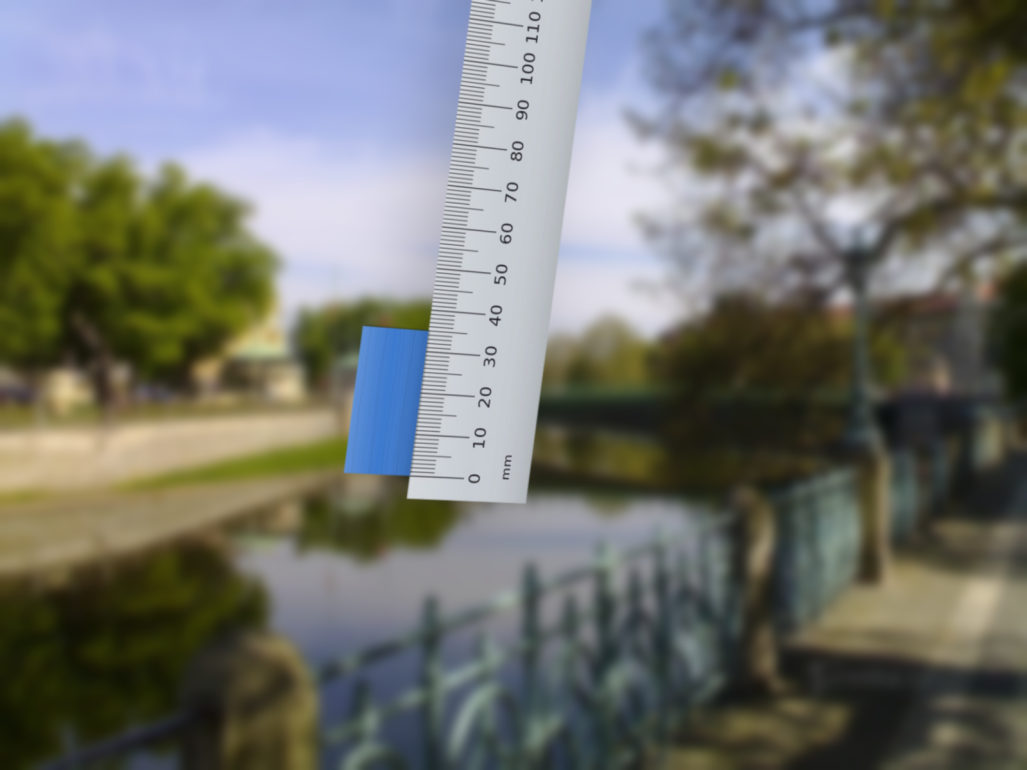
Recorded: 35 mm
